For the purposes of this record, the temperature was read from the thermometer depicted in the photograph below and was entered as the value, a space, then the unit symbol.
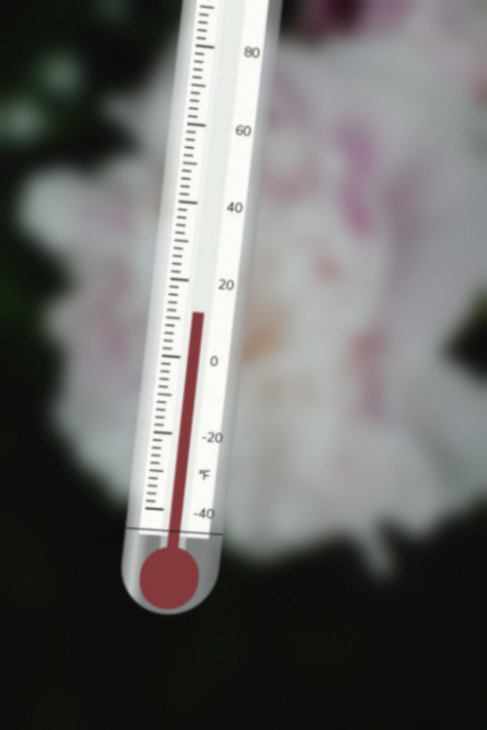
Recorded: 12 °F
